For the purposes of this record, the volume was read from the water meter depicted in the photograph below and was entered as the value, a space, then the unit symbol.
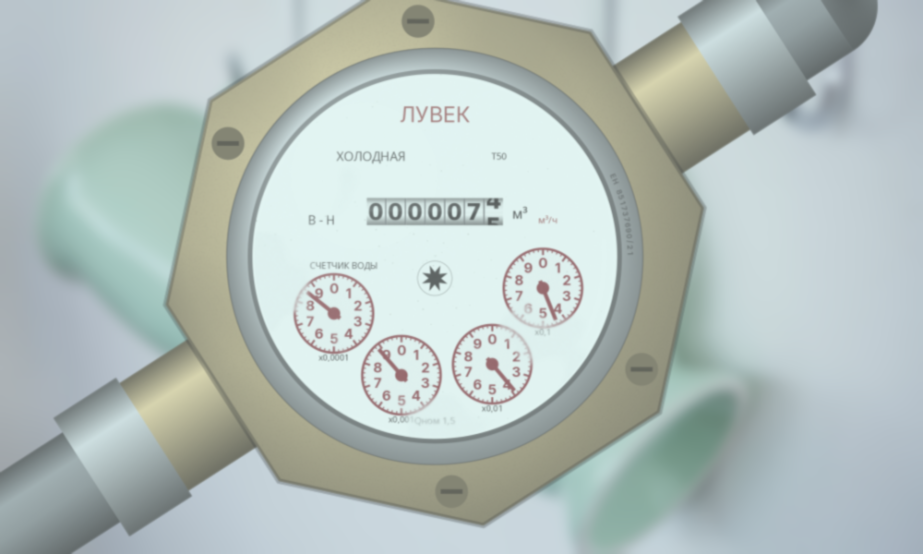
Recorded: 74.4388 m³
